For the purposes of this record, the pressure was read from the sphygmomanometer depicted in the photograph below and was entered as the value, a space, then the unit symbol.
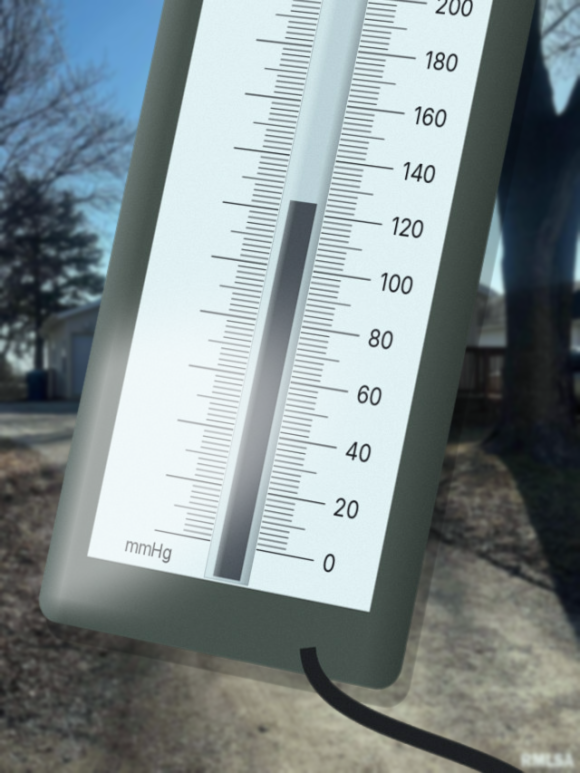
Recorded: 124 mmHg
